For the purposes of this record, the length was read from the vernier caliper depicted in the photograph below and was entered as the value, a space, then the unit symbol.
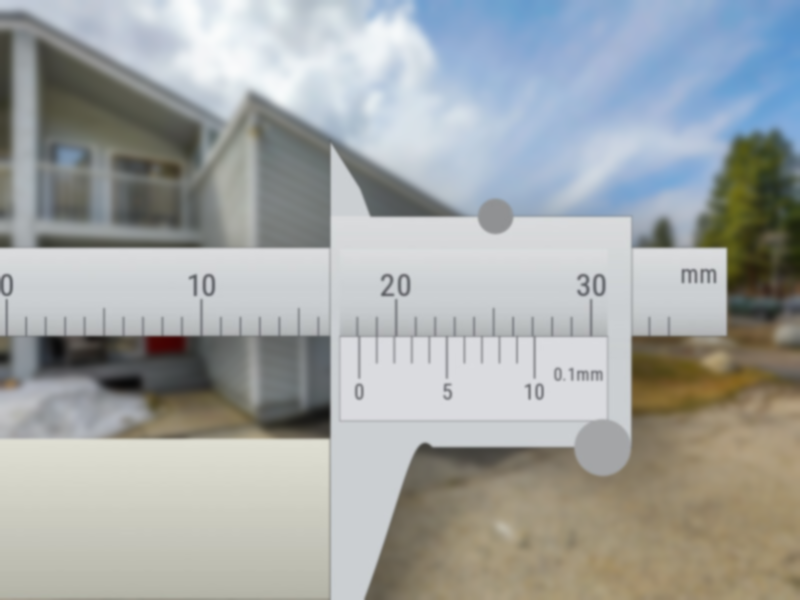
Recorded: 18.1 mm
